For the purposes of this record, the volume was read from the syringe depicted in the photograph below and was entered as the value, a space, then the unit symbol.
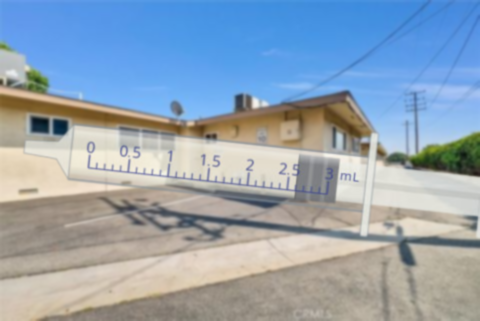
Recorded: 2.6 mL
